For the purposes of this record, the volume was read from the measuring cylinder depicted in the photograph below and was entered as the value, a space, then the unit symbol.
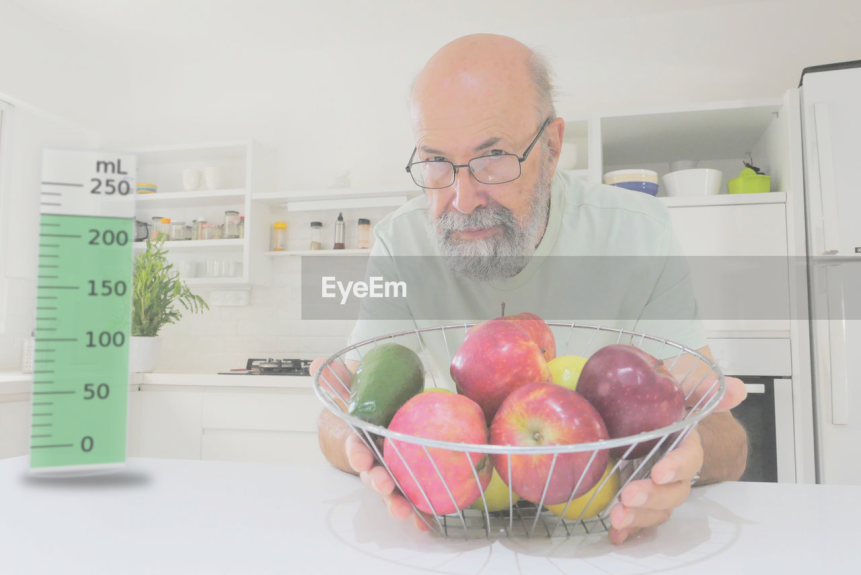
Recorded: 220 mL
